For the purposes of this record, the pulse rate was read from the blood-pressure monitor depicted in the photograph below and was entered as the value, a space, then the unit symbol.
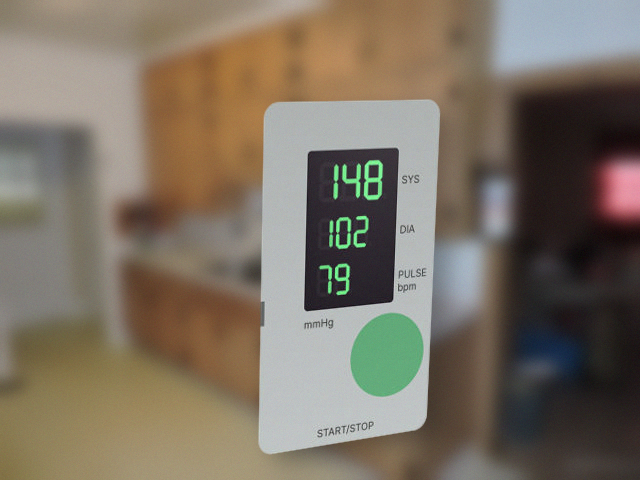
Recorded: 79 bpm
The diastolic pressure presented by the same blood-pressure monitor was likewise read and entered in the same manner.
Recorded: 102 mmHg
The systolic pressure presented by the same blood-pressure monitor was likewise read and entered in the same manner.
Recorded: 148 mmHg
